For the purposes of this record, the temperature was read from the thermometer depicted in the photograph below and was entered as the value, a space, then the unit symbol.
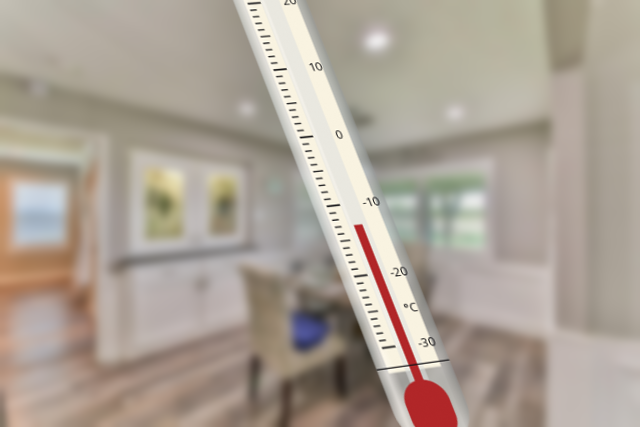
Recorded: -13 °C
